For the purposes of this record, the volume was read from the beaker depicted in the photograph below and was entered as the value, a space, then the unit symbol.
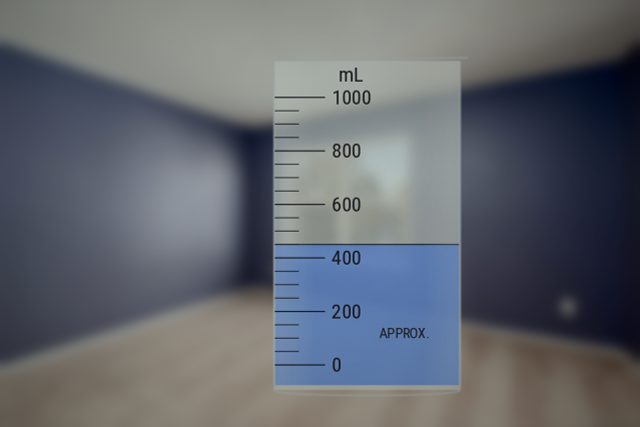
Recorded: 450 mL
